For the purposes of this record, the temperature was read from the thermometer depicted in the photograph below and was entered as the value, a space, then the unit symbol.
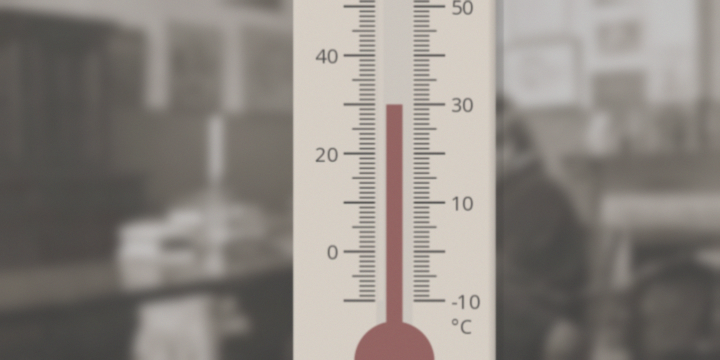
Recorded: 30 °C
